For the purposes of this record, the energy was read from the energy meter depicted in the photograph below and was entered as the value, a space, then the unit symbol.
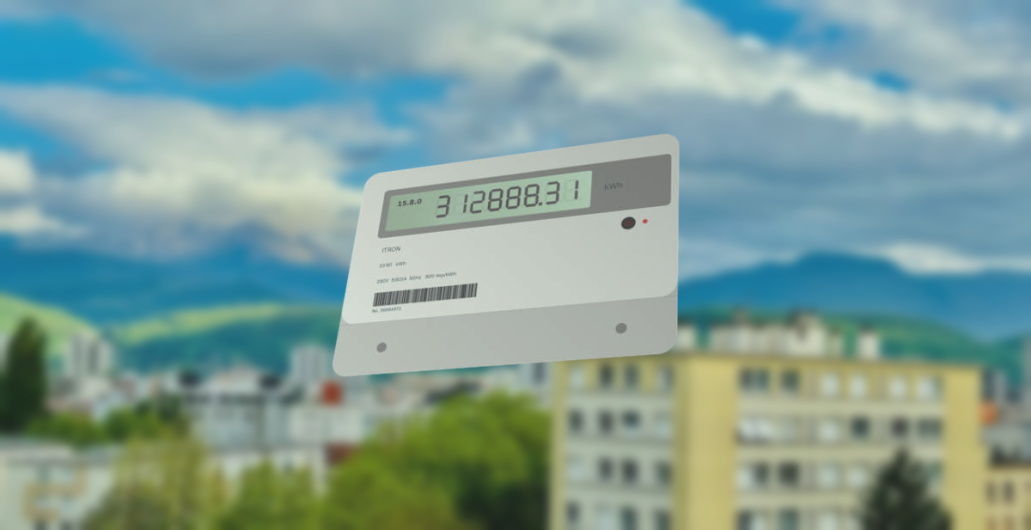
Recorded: 312888.31 kWh
